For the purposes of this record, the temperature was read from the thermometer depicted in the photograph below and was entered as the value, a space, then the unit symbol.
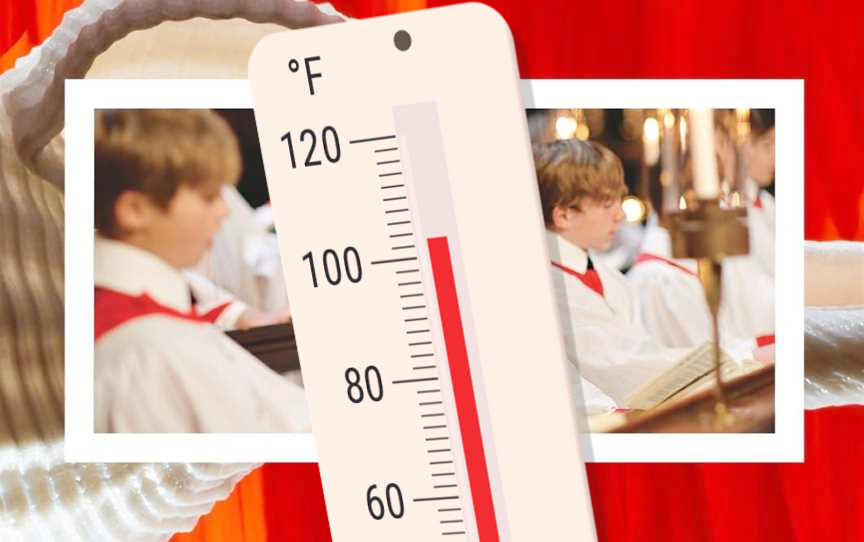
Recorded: 103 °F
